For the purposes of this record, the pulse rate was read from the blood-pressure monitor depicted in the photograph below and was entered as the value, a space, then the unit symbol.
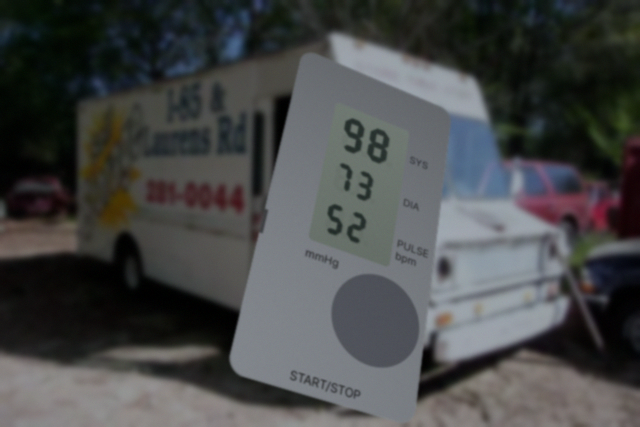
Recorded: 52 bpm
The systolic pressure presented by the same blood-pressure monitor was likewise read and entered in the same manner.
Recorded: 98 mmHg
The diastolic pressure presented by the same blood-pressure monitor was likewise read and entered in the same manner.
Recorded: 73 mmHg
